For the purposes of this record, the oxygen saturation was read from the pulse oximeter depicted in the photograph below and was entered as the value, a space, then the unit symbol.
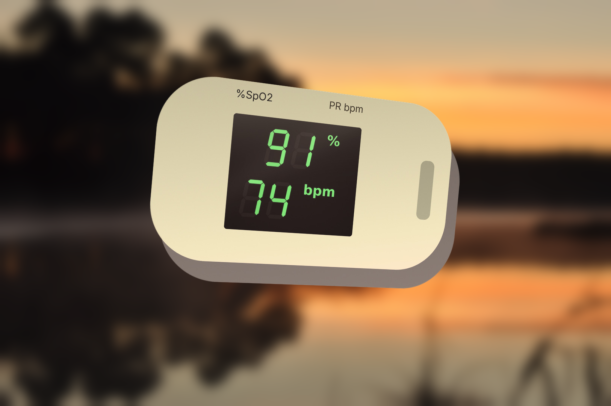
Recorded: 91 %
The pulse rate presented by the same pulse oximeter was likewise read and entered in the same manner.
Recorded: 74 bpm
